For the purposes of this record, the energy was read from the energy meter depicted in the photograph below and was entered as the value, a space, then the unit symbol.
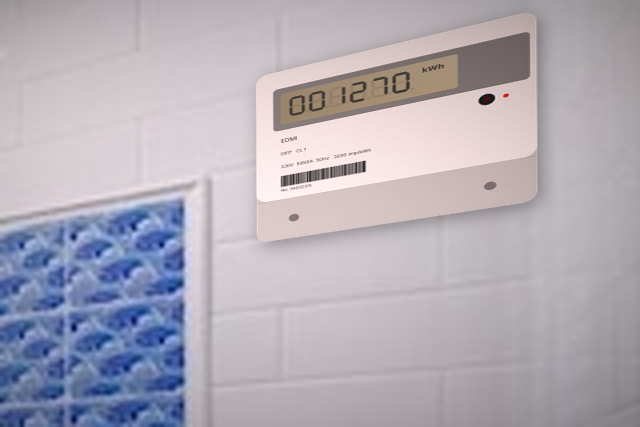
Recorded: 1270 kWh
